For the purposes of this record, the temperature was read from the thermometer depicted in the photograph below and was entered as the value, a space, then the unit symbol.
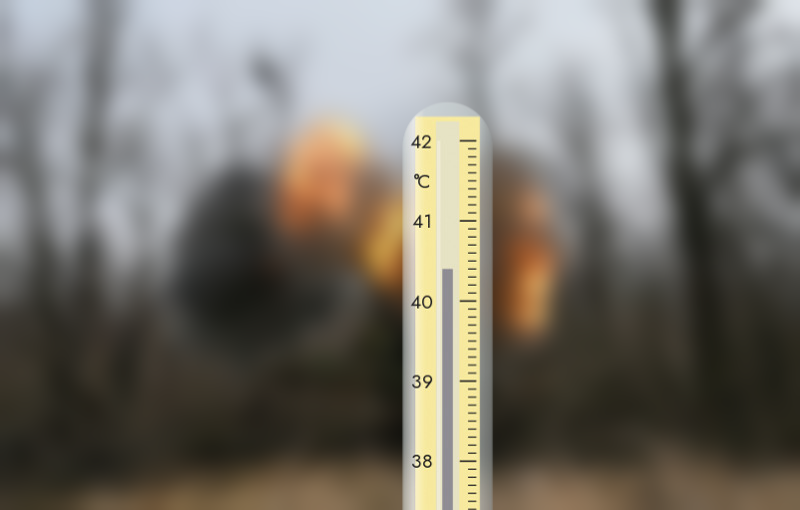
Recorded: 40.4 °C
